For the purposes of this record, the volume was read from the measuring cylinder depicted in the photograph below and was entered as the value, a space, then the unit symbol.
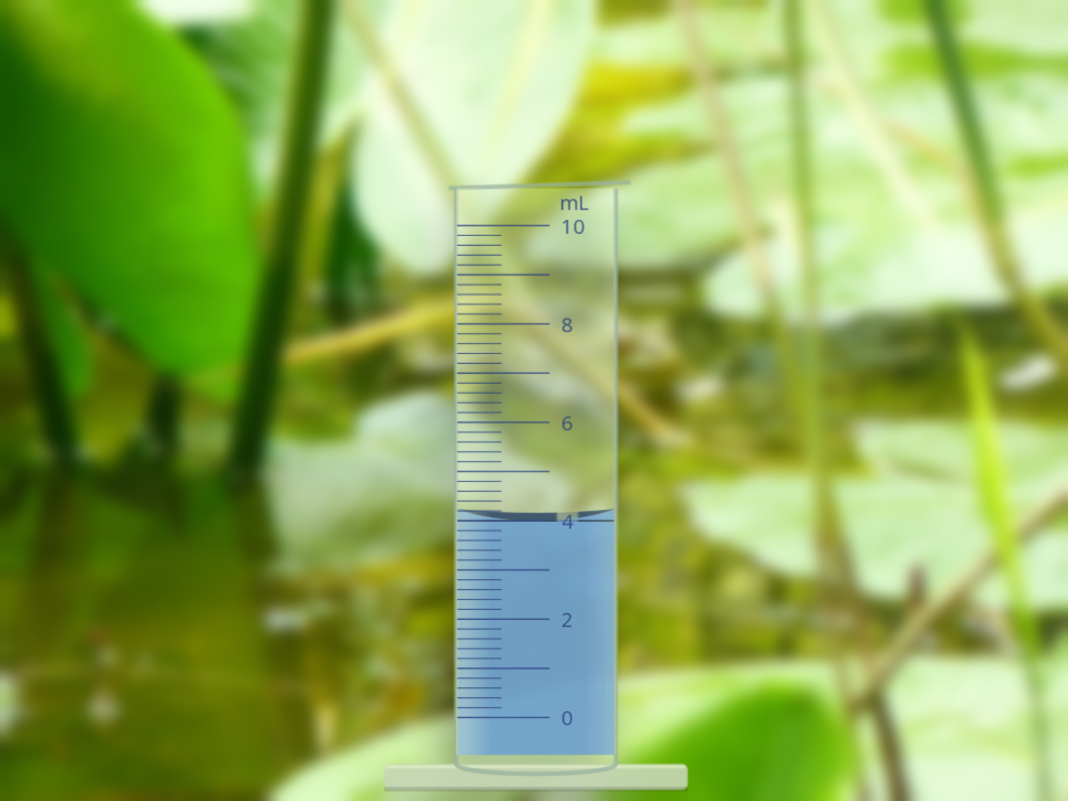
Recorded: 4 mL
